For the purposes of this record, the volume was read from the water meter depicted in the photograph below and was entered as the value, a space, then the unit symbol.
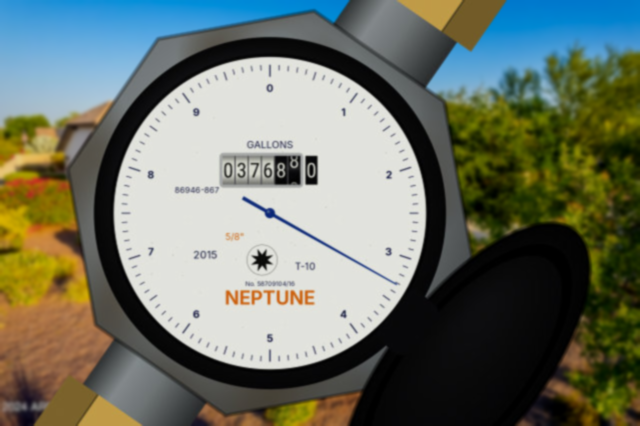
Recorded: 376883.3 gal
